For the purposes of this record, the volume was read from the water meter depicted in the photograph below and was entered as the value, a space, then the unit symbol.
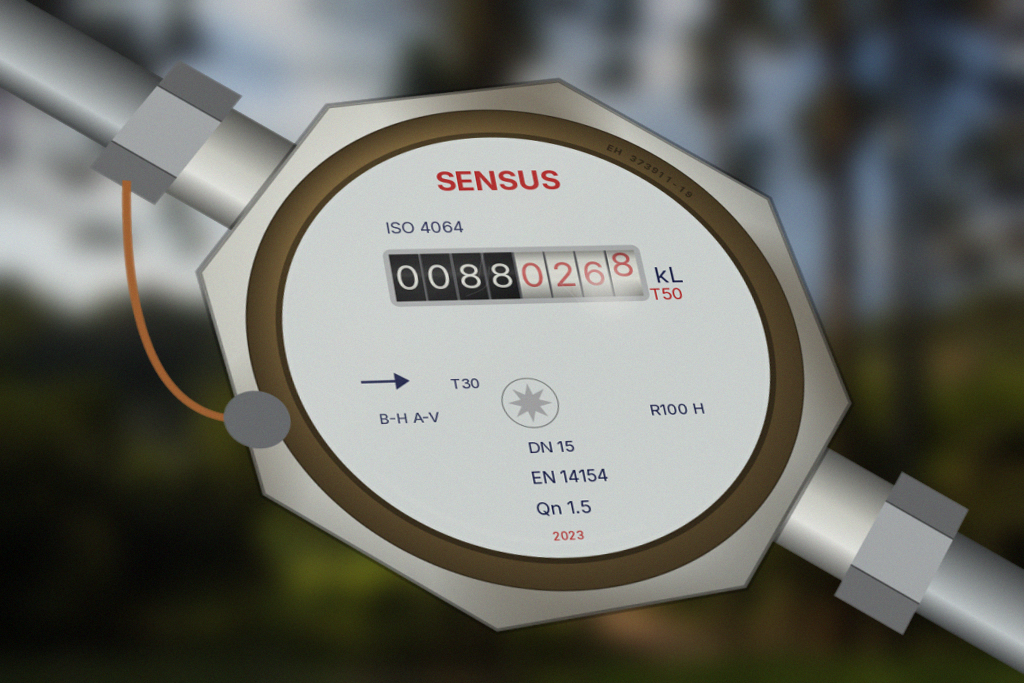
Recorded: 88.0268 kL
